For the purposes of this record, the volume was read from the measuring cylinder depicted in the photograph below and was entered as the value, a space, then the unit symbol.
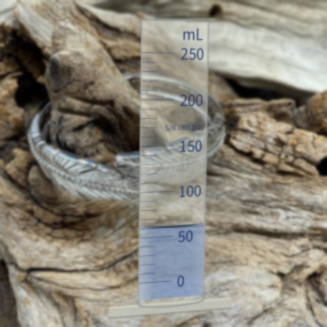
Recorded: 60 mL
